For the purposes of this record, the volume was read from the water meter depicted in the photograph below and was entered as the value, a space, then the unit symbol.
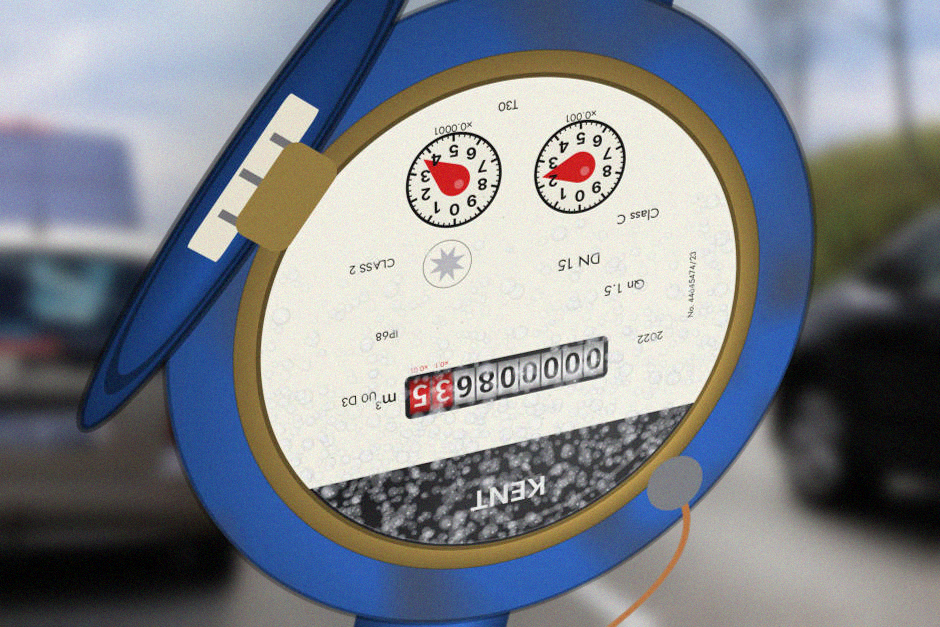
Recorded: 86.3523 m³
